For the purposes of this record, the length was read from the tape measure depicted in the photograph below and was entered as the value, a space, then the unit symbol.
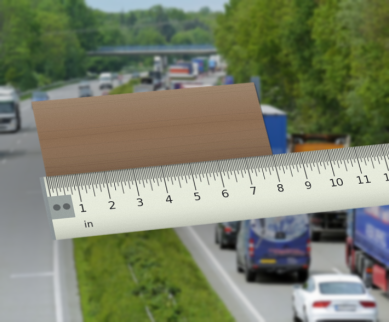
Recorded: 8 in
